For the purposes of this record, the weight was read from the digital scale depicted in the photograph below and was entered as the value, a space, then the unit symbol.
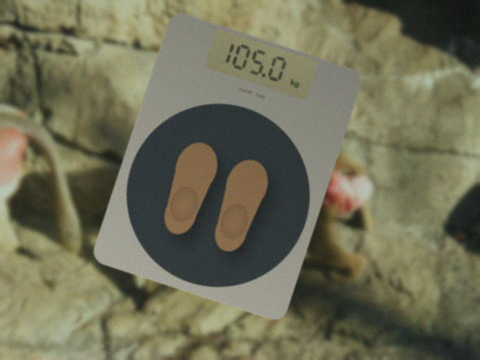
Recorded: 105.0 kg
